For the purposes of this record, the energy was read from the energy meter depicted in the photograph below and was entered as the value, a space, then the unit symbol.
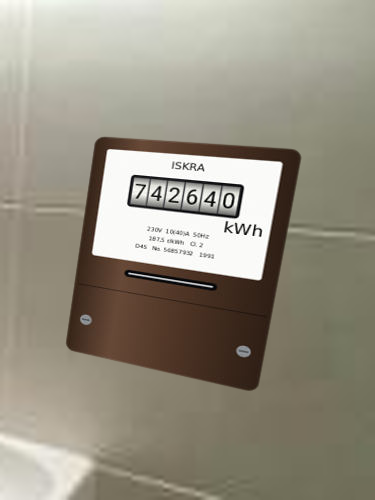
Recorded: 742640 kWh
